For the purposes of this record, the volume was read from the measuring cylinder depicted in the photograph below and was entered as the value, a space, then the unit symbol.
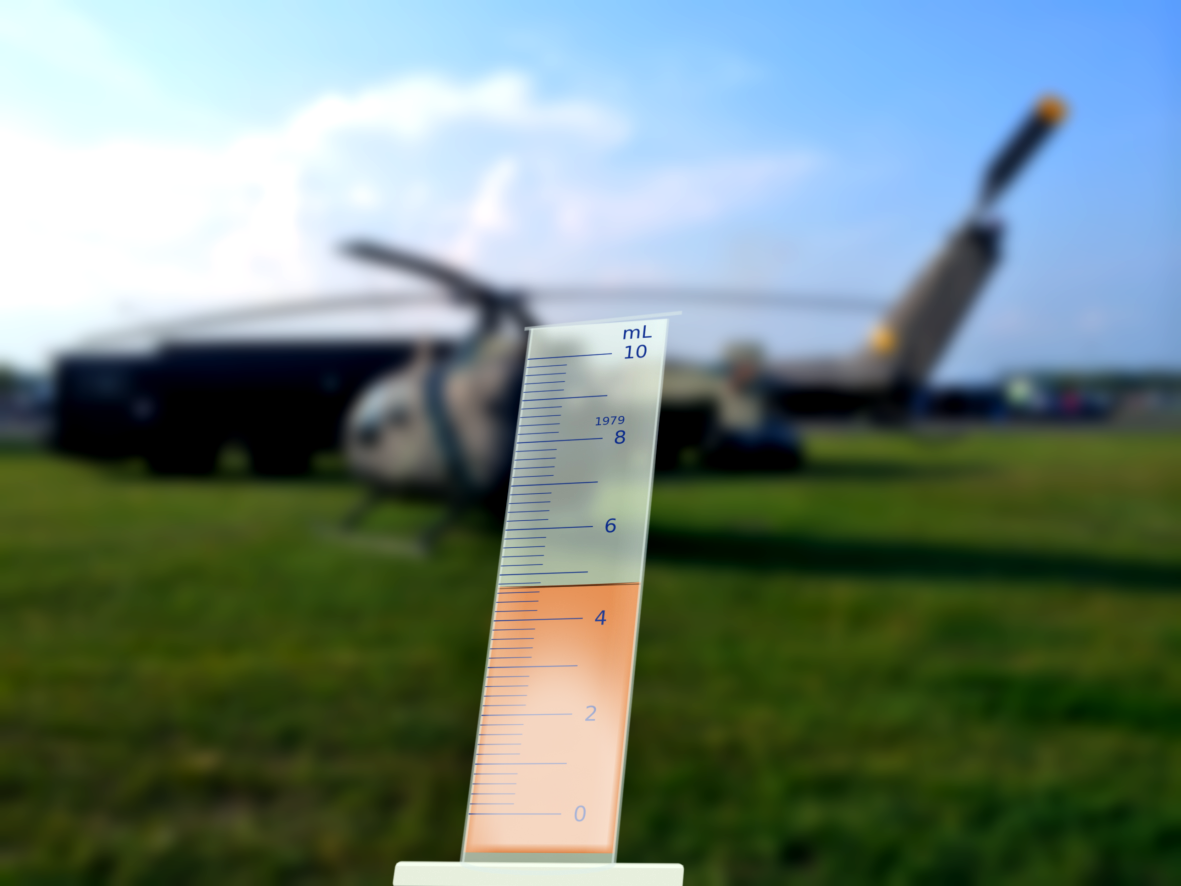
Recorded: 4.7 mL
